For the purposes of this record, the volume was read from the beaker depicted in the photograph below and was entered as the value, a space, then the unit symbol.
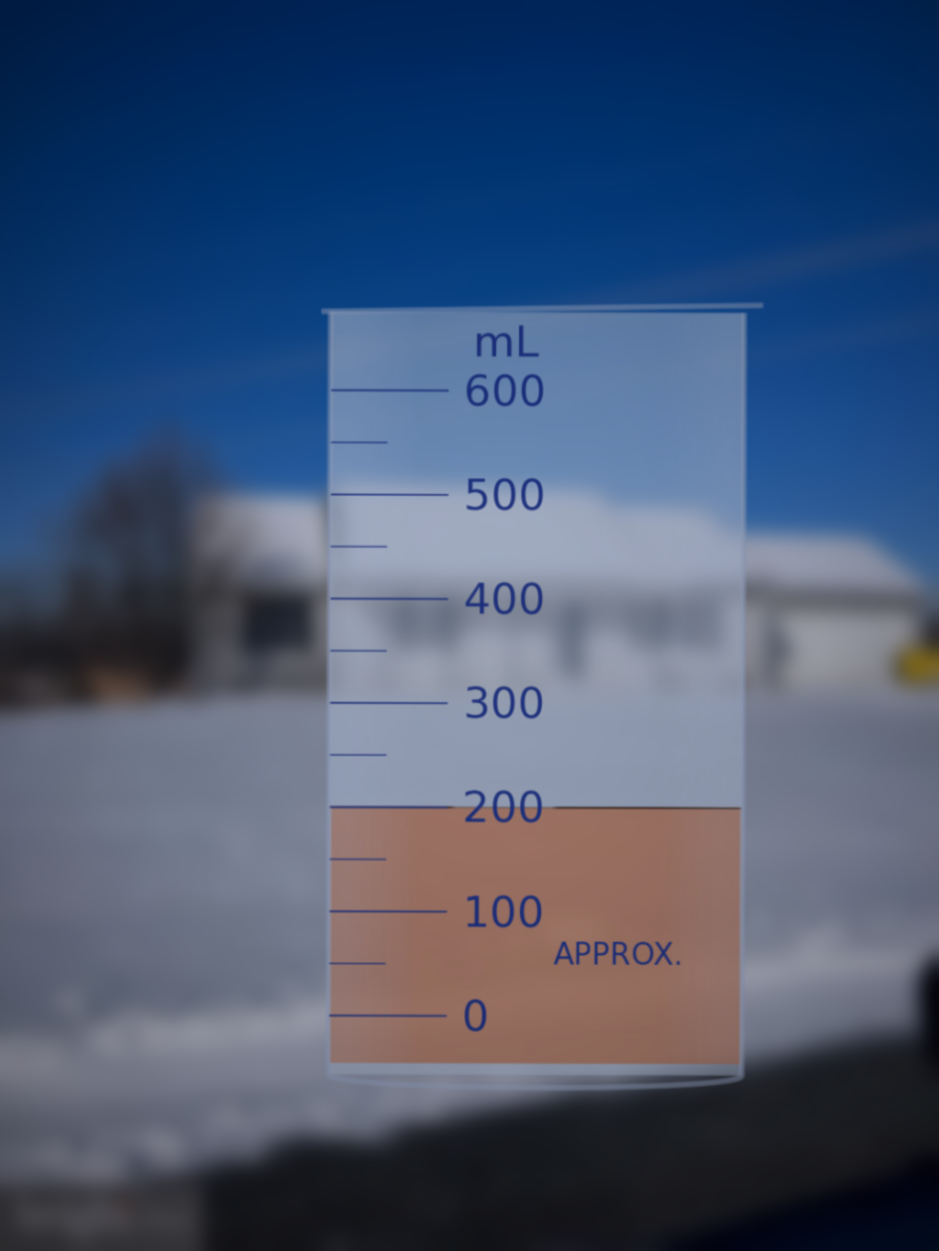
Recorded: 200 mL
